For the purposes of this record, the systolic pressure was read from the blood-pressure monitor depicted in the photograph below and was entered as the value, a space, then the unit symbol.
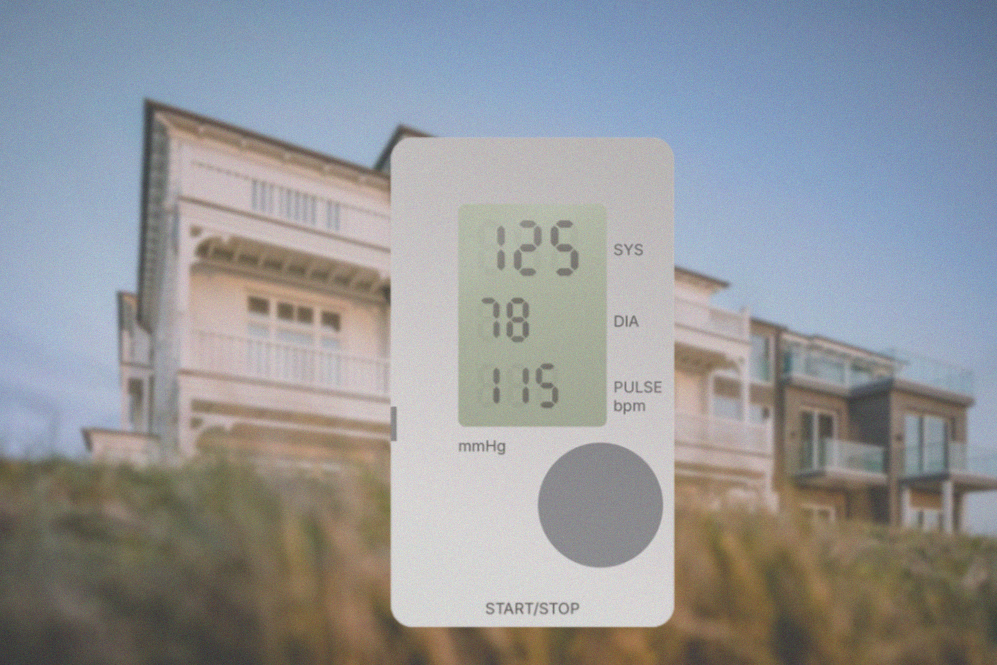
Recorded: 125 mmHg
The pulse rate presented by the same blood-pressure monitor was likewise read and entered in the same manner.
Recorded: 115 bpm
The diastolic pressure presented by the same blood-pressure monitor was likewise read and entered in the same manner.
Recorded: 78 mmHg
